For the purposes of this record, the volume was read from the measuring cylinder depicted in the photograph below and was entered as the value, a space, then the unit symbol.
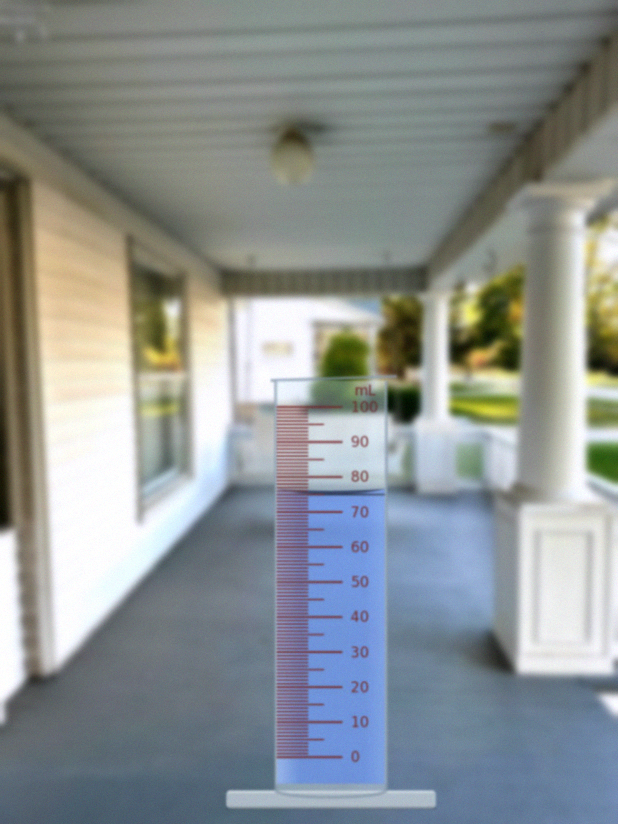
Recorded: 75 mL
